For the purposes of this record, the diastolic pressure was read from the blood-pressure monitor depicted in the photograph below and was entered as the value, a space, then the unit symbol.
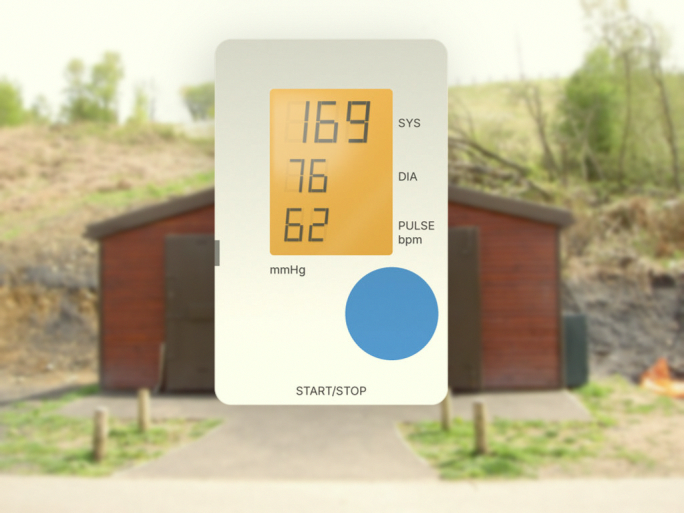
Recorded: 76 mmHg
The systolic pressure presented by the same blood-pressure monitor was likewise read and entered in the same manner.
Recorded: 169 mmHg
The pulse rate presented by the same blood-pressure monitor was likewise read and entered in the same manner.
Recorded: 62 bpm
